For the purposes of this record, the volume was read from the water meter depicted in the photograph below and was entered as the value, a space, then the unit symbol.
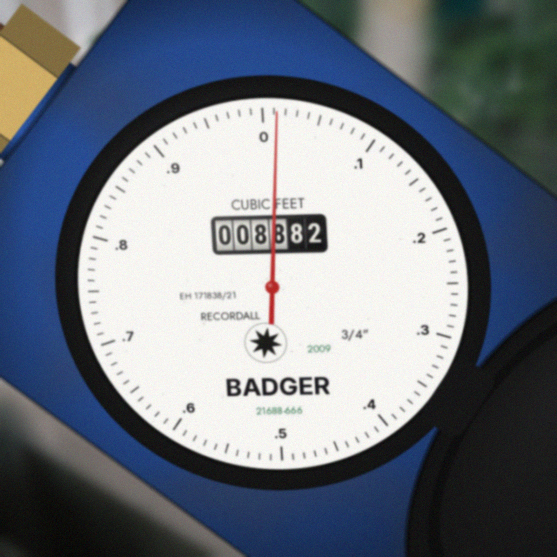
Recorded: 8882.01 ft³
